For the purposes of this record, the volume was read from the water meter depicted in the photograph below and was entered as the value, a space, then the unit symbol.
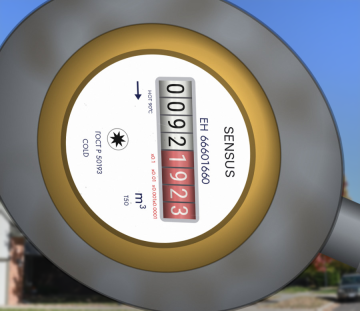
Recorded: 92.1923 m³
